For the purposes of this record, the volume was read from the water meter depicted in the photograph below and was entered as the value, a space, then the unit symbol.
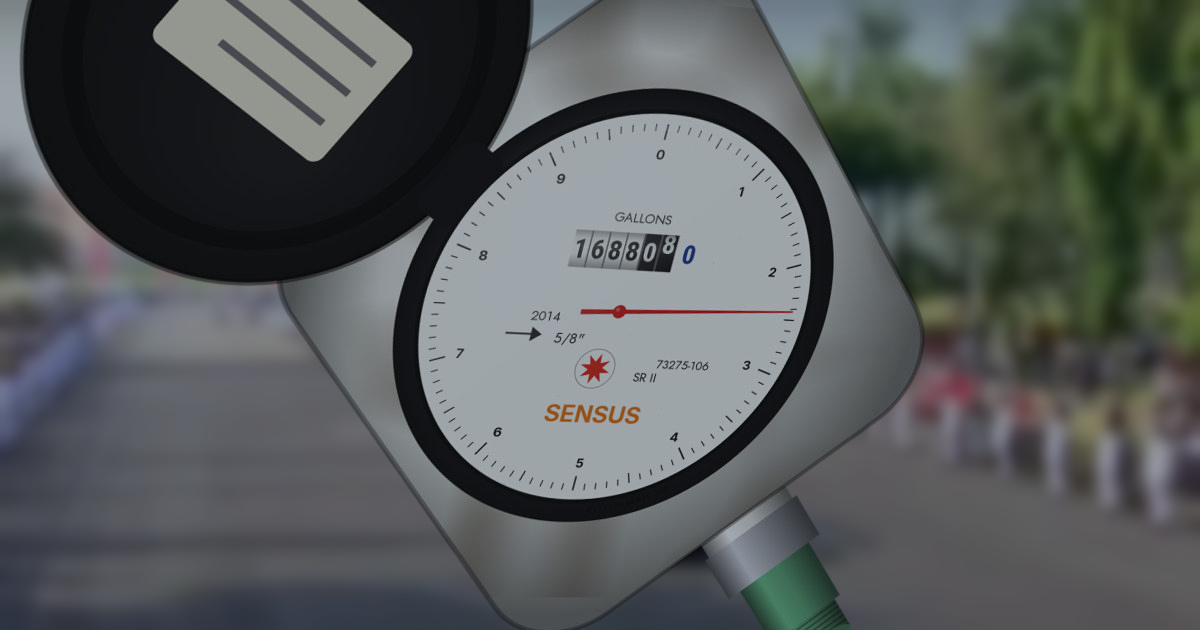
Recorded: 1688082.4 gal
